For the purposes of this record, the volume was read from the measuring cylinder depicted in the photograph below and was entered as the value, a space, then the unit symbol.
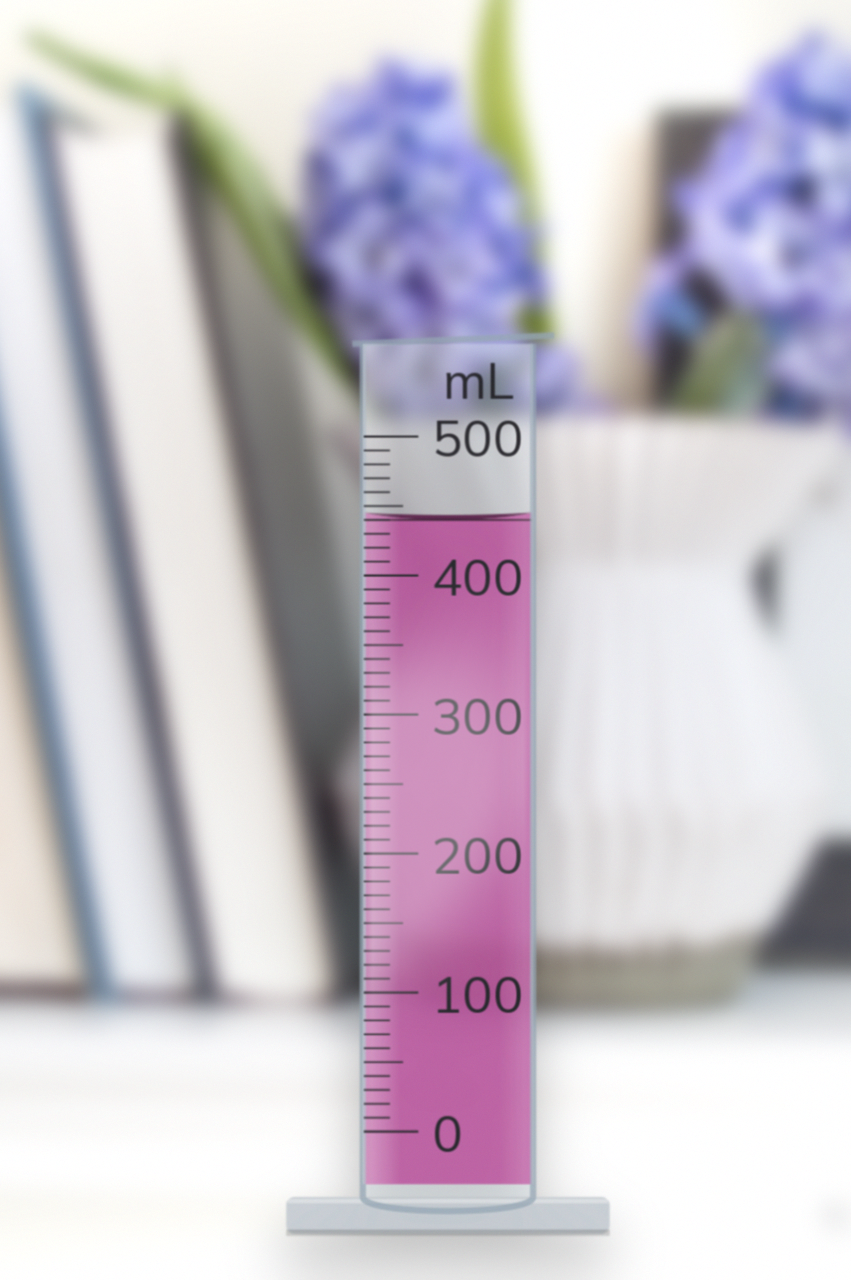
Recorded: 440 mL
